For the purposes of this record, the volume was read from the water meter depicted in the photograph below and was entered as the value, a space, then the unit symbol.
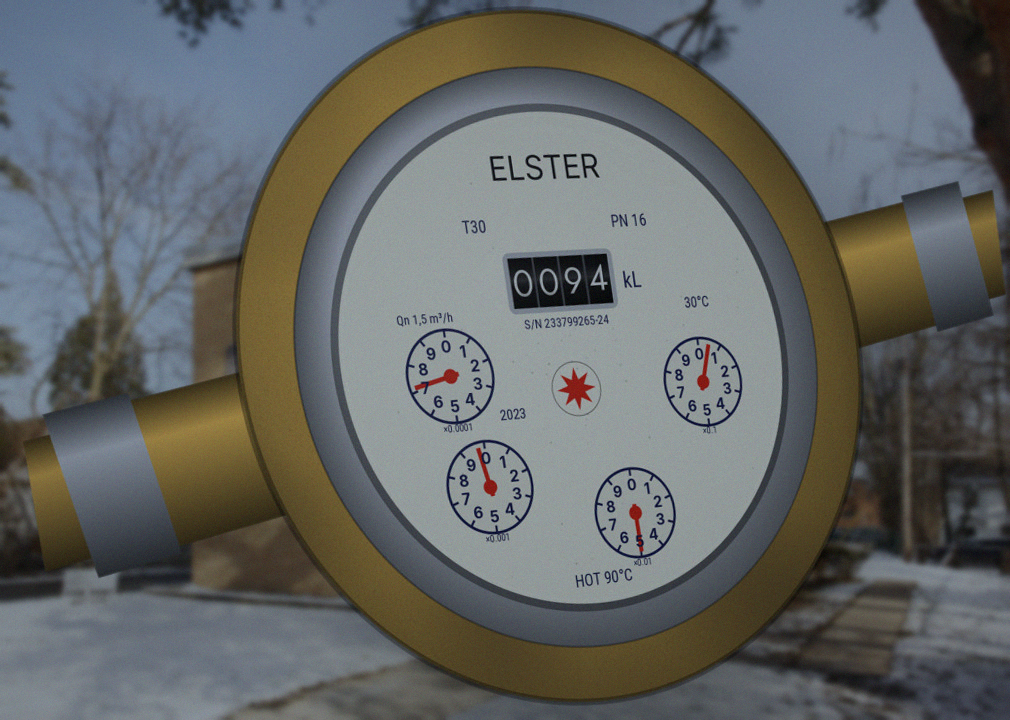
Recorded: 94.0497 kL
